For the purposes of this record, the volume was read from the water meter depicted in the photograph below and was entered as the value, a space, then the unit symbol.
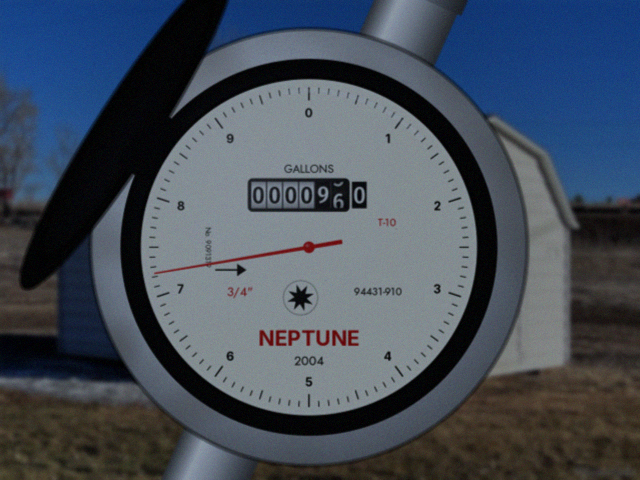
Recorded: 957.2 gal
